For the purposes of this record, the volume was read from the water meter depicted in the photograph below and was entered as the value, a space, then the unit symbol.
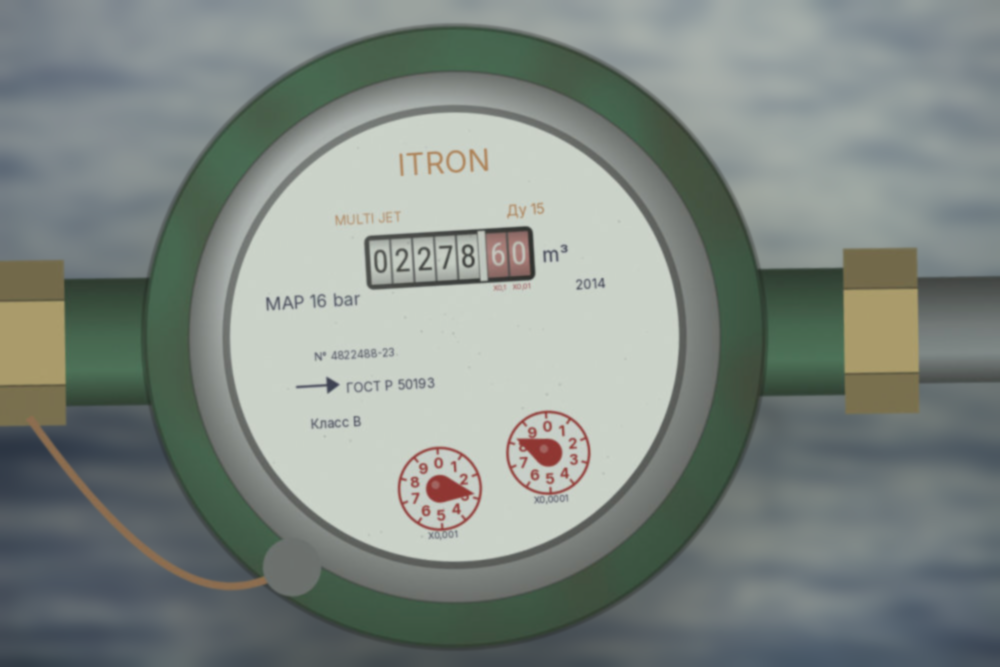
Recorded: 2278.6028 m³
